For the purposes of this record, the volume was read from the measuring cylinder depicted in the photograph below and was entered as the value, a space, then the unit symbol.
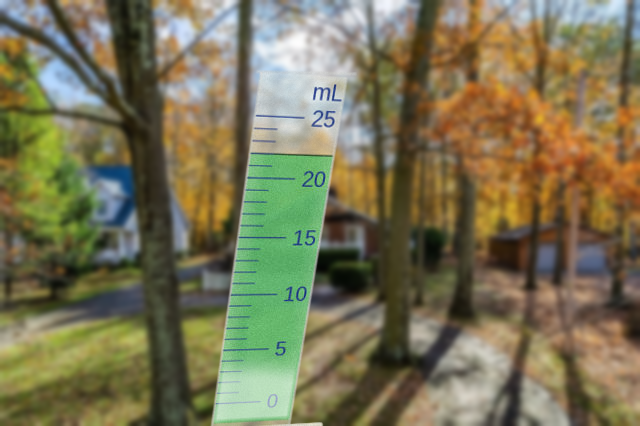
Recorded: 22 mL
